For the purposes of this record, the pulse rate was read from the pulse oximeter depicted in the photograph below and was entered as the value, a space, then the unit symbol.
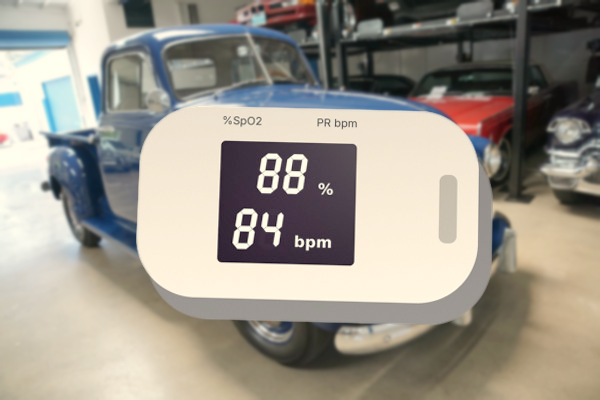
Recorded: 84 bpm
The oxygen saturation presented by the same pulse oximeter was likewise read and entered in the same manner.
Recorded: 88 %
